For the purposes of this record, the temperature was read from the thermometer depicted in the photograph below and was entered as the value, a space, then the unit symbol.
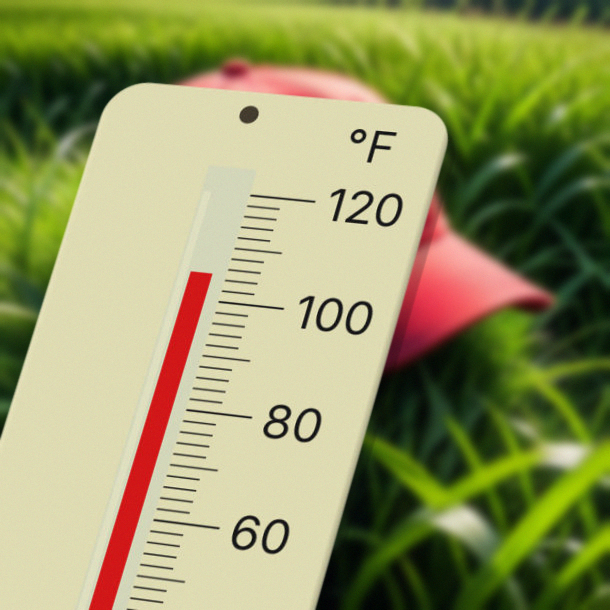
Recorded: 105 °F
